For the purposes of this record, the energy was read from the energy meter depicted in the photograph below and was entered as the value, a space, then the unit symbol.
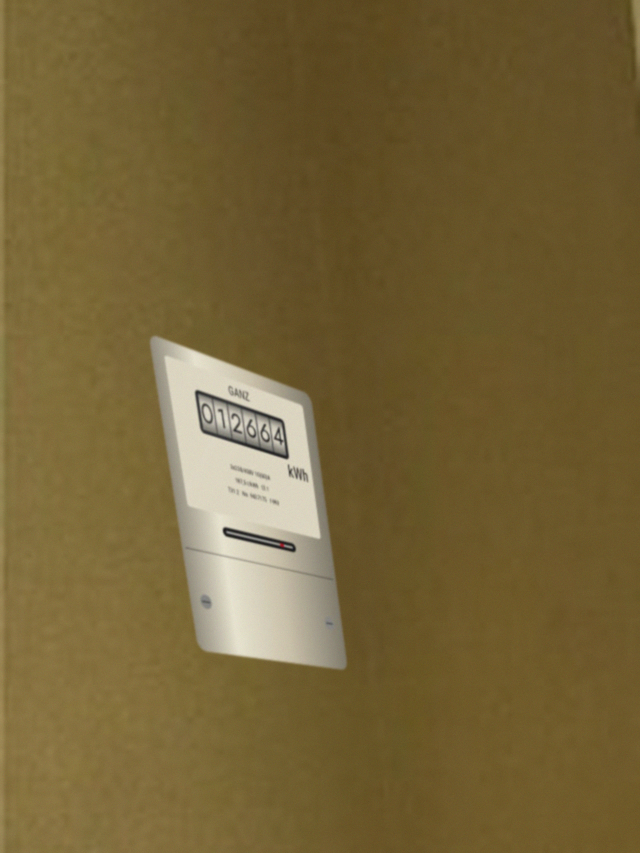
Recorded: 12664 kWh
